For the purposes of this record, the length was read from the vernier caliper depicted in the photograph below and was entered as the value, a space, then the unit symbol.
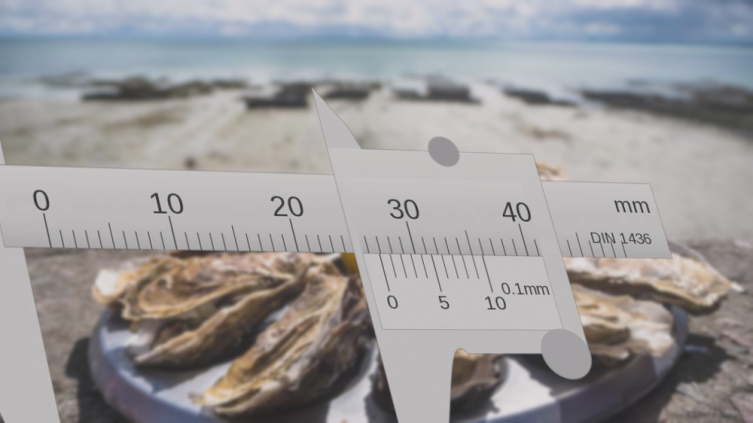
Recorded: 26.9 mm
